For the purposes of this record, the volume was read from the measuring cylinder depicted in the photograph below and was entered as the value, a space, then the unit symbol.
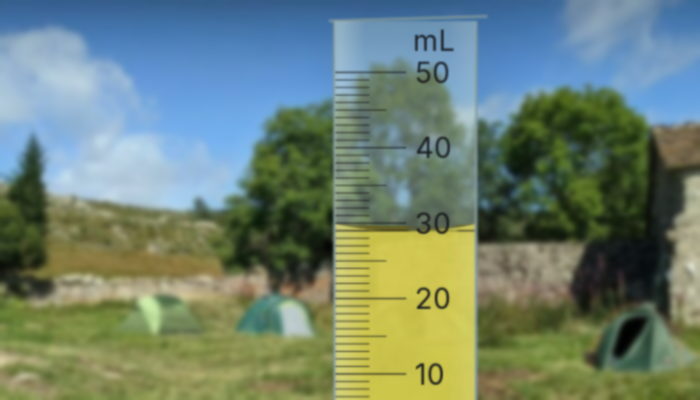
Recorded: 29 mL
